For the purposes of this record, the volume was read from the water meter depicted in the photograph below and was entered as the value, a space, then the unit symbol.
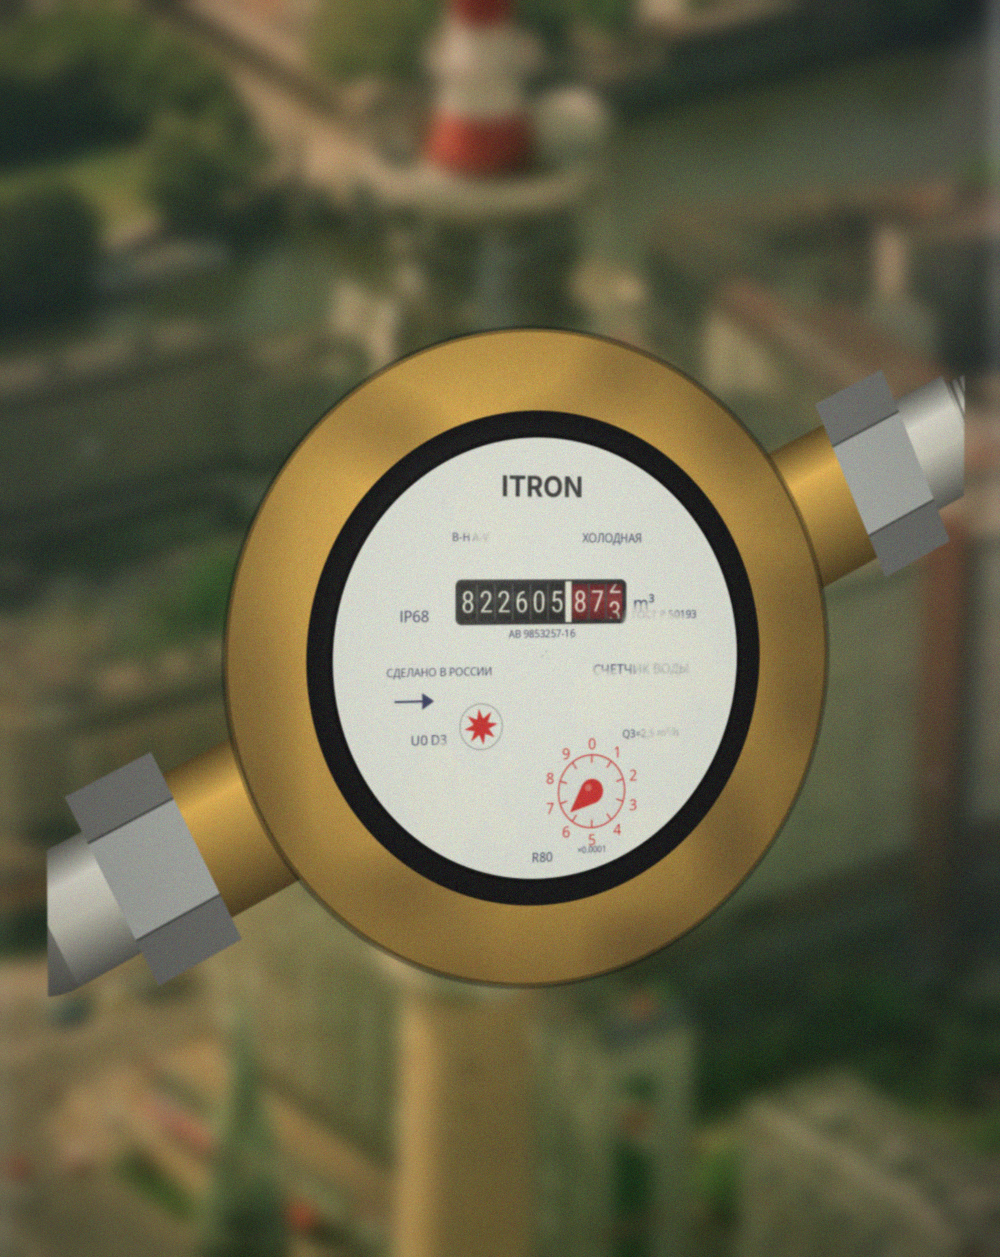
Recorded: 822605.8726 m³
